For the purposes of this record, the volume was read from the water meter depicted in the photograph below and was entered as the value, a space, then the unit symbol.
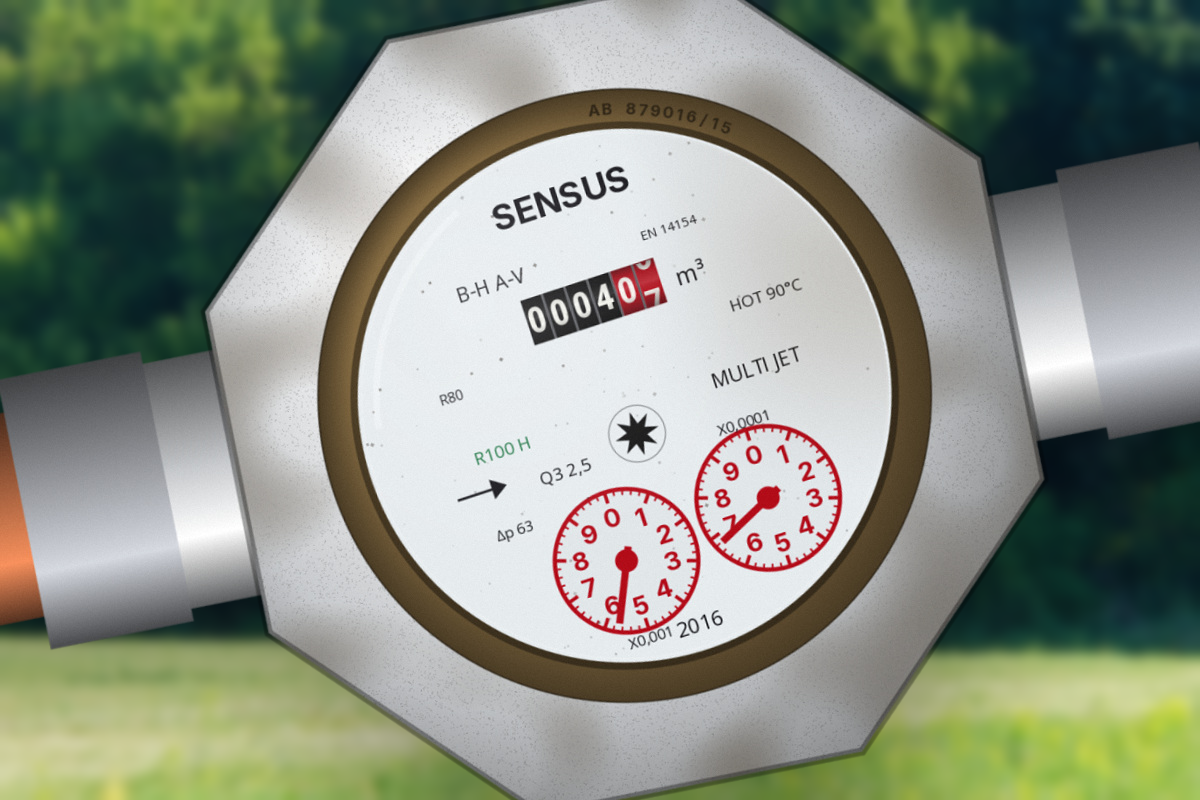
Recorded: 4.0656 m³
